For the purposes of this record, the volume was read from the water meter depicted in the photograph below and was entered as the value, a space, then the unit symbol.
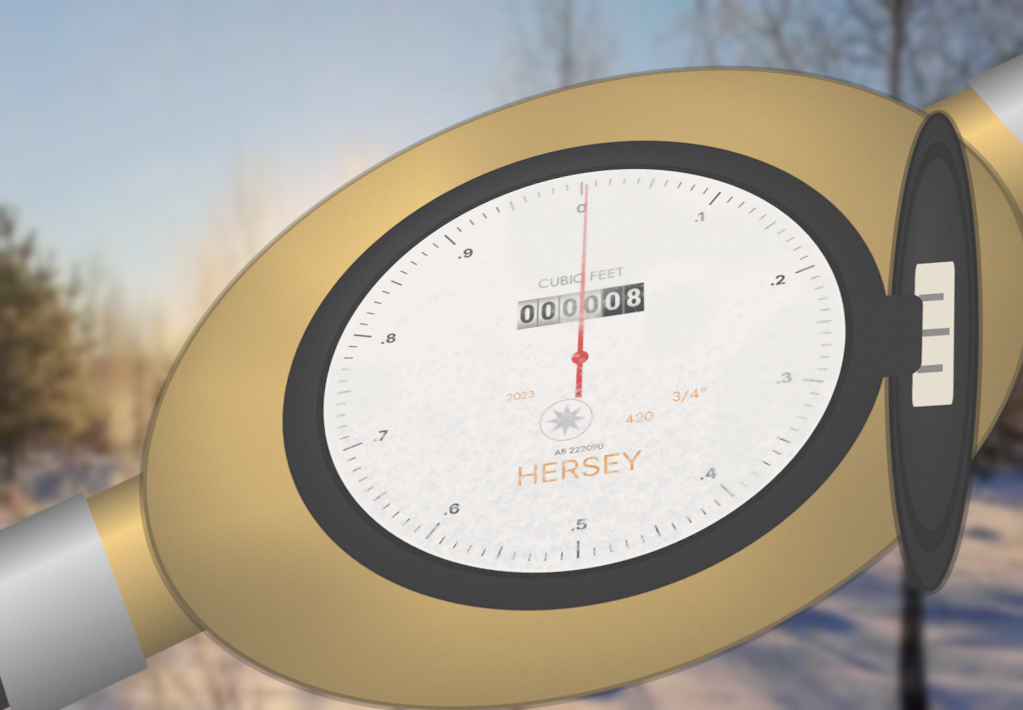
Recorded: 8.00 ft³
